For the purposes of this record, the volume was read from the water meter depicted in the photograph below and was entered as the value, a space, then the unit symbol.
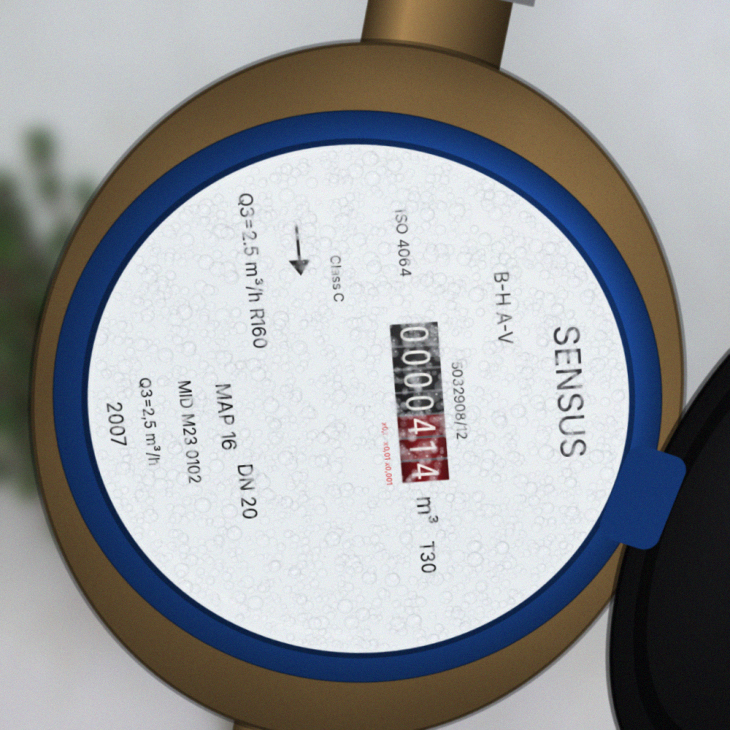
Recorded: 0.414 m³
